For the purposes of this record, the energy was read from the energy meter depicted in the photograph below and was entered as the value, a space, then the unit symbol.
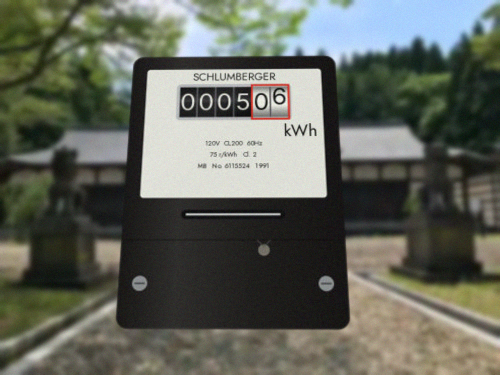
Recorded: 5.06 kWh
